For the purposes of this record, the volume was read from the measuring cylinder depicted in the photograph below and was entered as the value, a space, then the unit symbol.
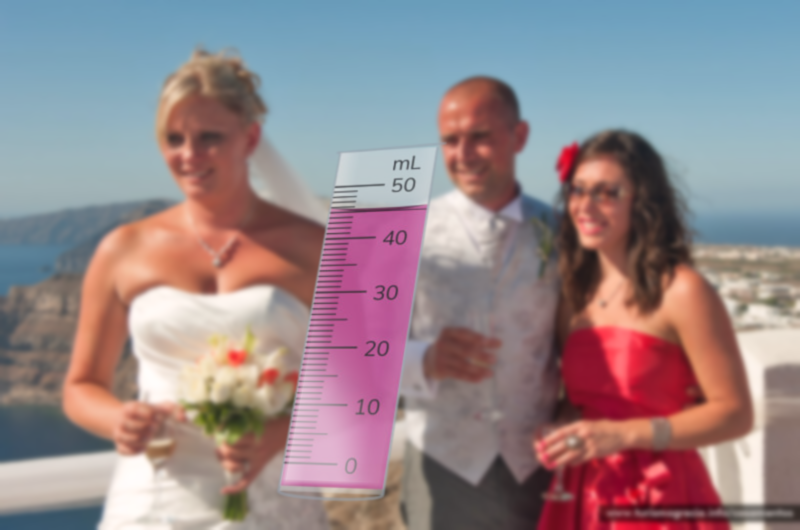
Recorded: 45 mL
